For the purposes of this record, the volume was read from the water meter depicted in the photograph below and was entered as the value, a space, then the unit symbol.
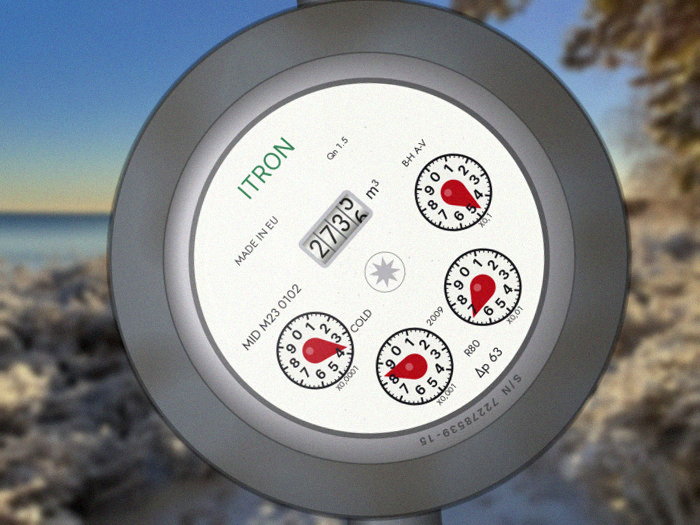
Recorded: 2735.4683 m³
